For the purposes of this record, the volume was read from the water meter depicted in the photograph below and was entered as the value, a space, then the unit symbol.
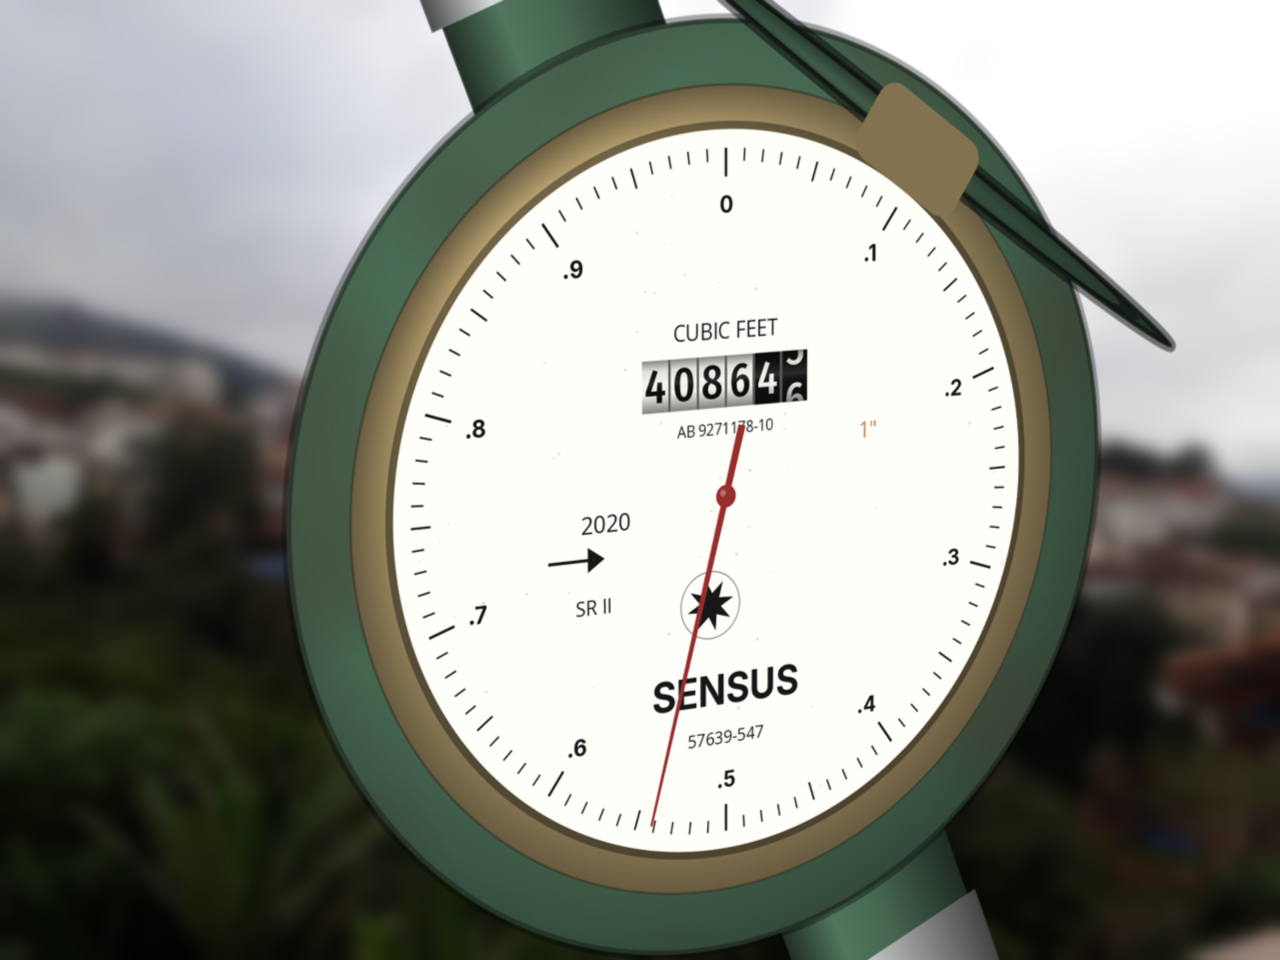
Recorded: 408645.54 ft³
